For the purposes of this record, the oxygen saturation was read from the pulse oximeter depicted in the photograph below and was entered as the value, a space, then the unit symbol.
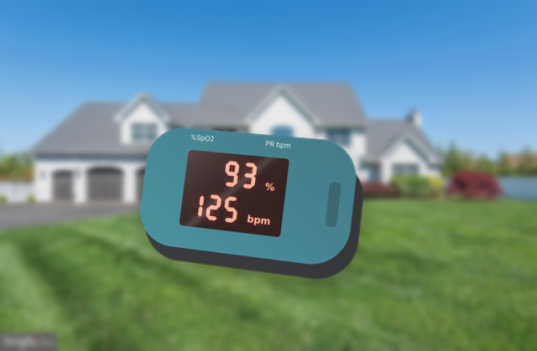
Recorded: 93 %
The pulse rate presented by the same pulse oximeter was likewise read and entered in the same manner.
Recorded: 125 bpm
